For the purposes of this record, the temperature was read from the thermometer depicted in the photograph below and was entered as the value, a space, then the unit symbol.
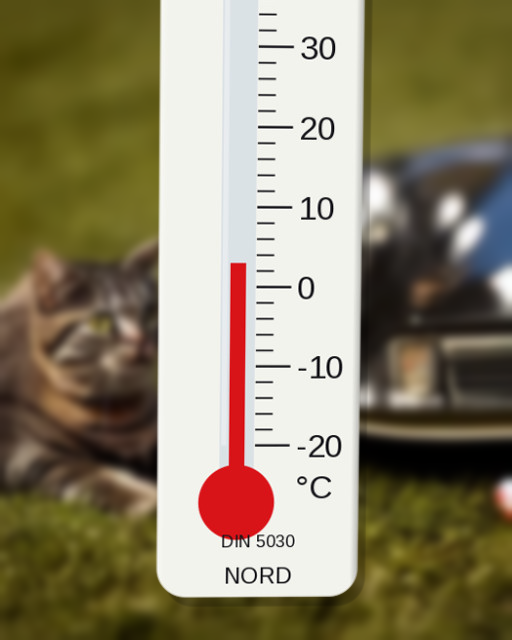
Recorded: 3 °C
